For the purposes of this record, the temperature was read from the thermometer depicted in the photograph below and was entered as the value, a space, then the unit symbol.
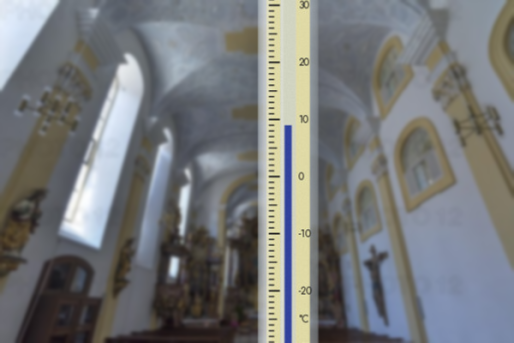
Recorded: 9 °C
